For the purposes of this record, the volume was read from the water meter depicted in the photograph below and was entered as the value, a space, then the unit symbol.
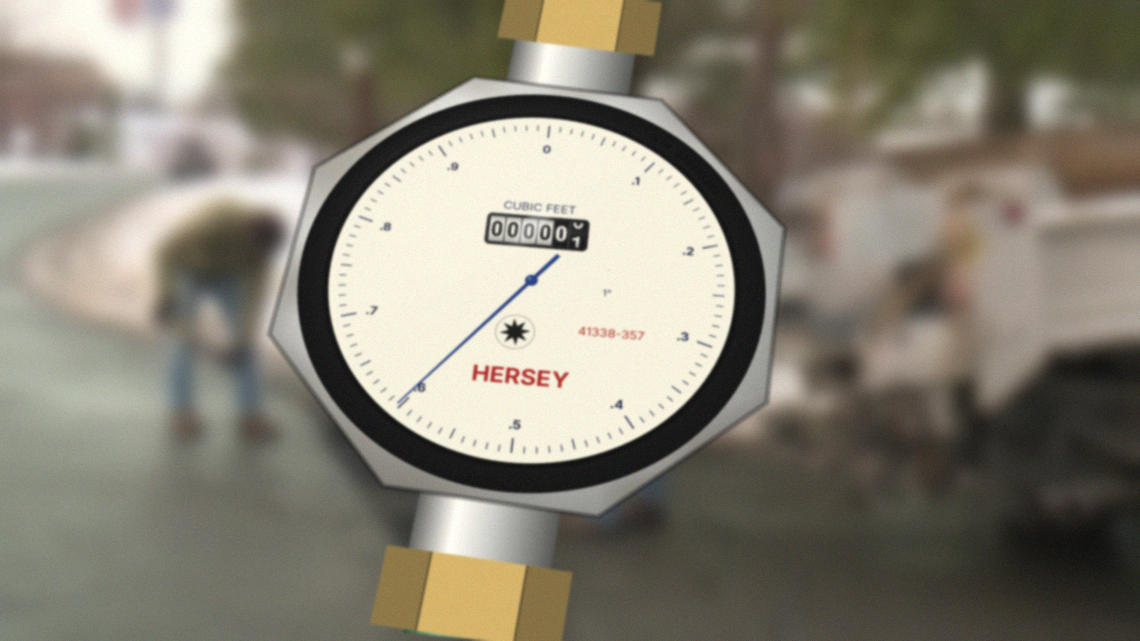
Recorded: 0.60 ft³
